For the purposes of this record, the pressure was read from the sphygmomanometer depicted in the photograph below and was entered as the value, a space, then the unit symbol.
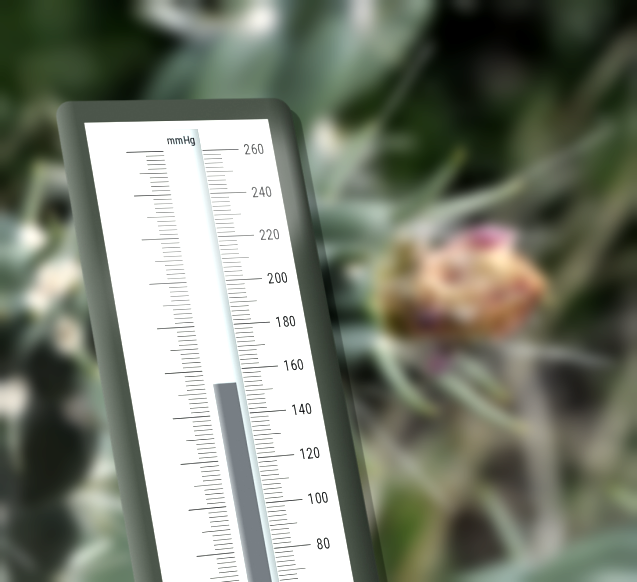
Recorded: 154 mmHg
